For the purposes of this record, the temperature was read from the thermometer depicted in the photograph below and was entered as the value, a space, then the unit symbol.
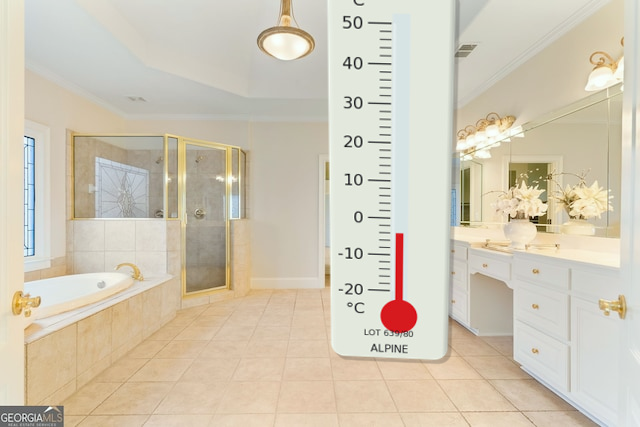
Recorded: -4 °C
